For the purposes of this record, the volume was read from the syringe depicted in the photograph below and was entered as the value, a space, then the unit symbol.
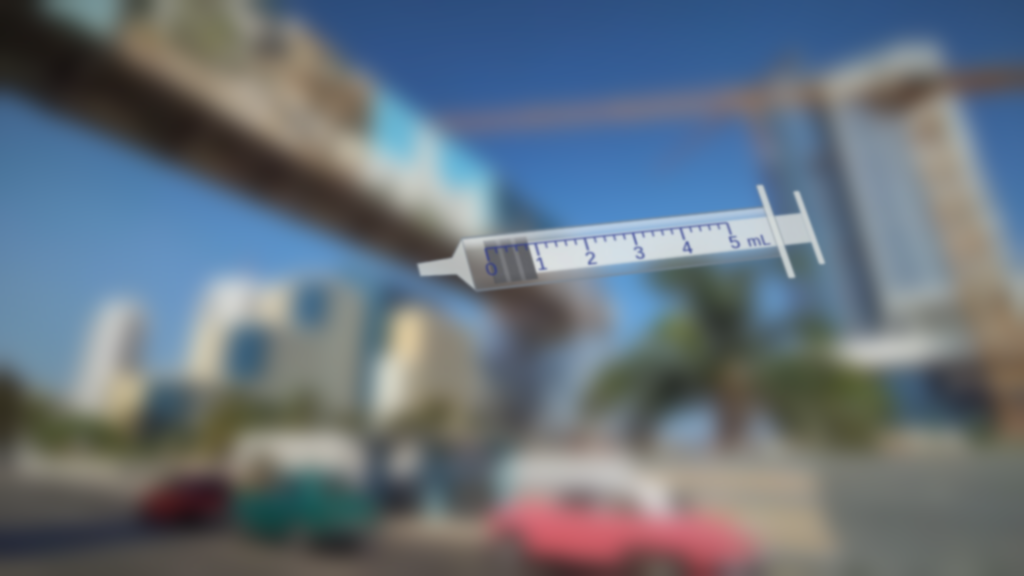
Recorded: 0 mL
